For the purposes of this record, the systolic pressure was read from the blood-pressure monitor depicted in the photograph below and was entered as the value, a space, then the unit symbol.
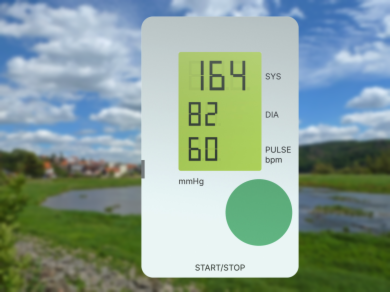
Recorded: 164 mmHg
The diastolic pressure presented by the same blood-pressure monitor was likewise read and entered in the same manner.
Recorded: 82 mmHg
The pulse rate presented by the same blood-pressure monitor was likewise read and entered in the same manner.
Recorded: 60 bpm
